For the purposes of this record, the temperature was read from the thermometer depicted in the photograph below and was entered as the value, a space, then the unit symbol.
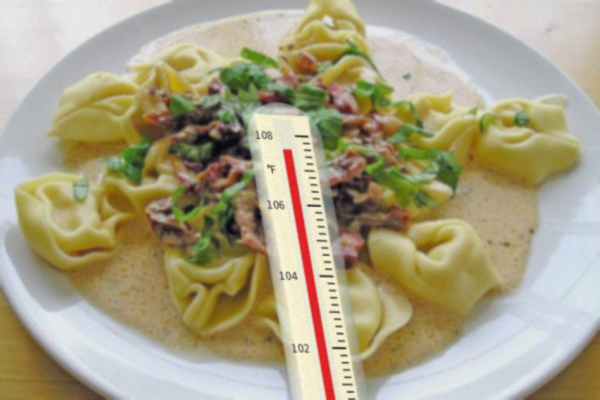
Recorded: 107.6 °F
